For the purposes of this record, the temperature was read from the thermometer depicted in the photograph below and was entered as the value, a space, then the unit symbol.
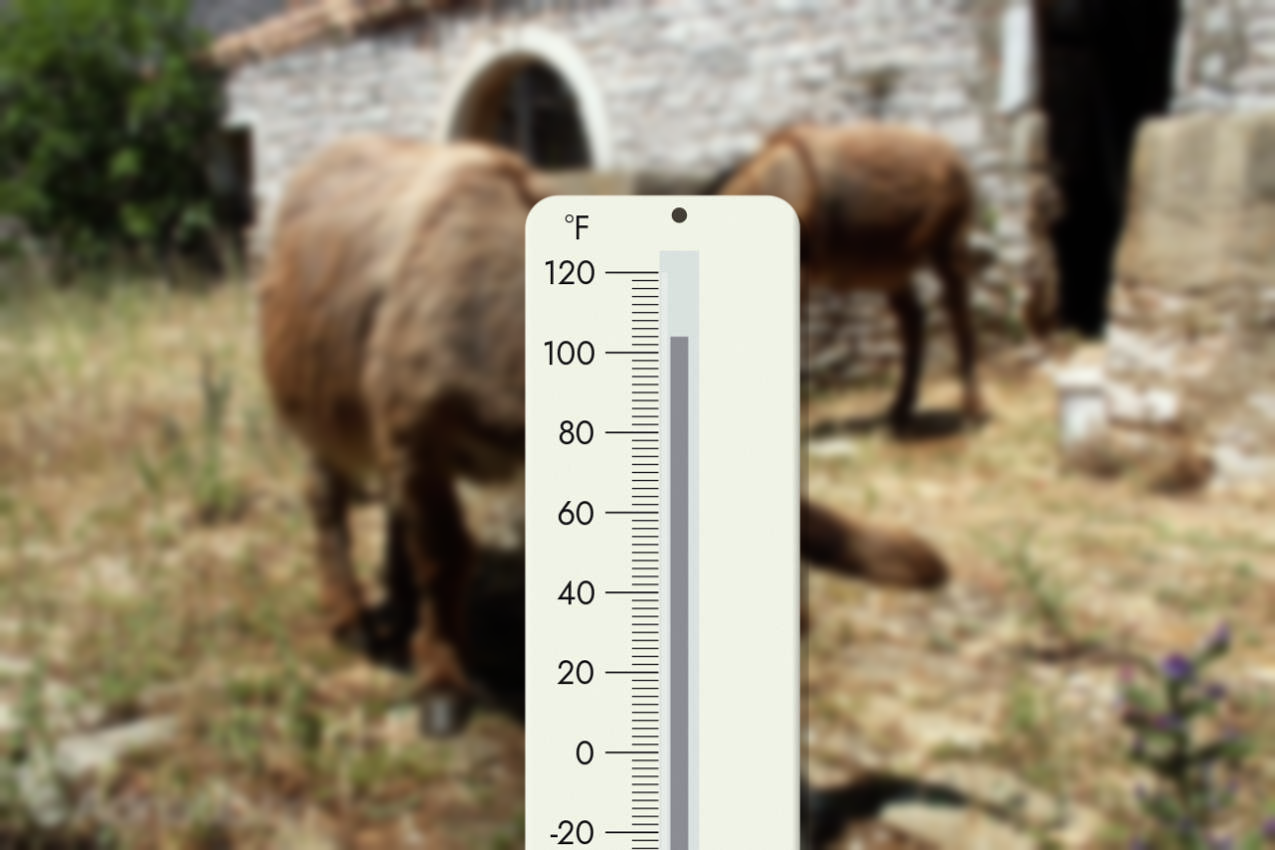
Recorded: 104 °F
